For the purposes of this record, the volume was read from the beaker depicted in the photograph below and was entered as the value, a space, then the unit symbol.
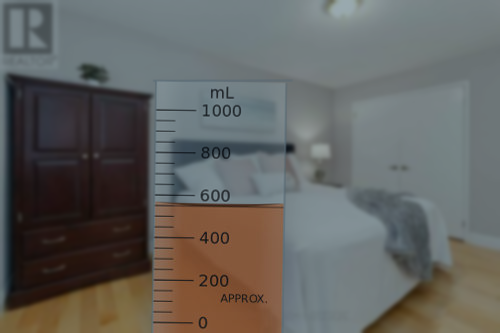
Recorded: 550 mL
